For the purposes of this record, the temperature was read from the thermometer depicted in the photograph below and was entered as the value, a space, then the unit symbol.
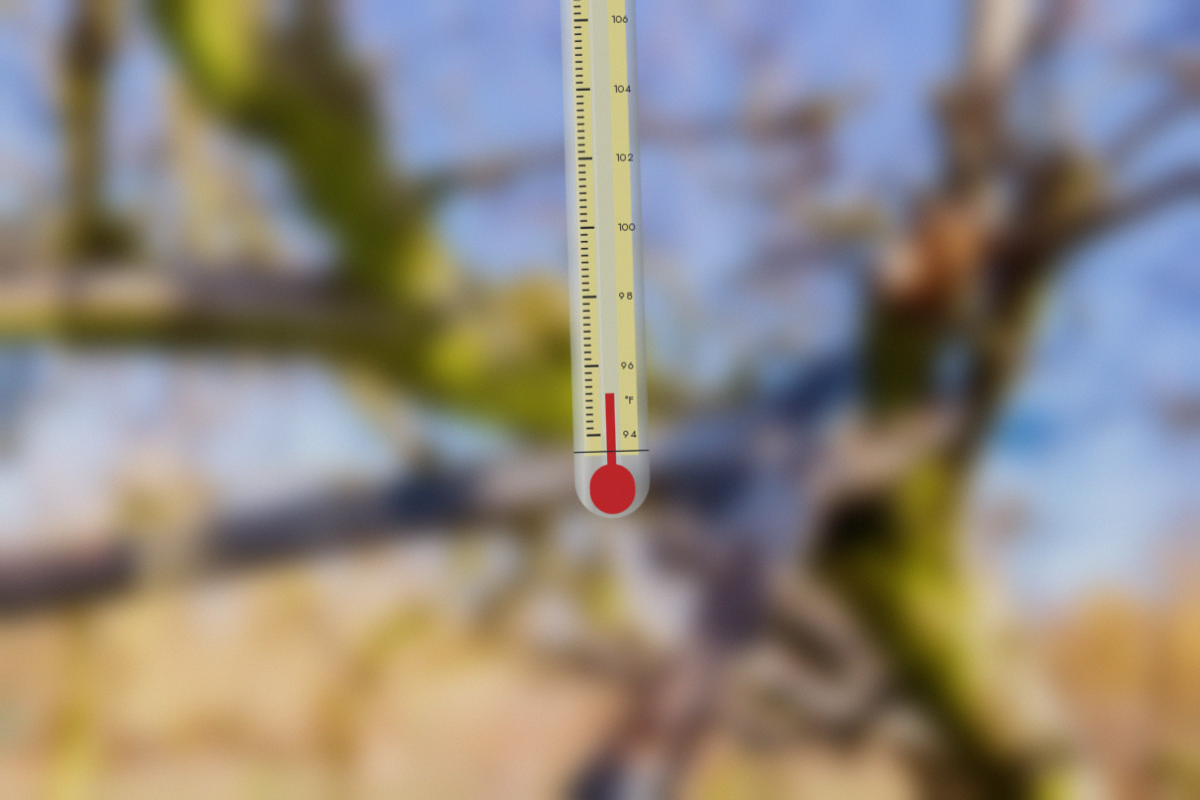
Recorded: 95.2 °F
